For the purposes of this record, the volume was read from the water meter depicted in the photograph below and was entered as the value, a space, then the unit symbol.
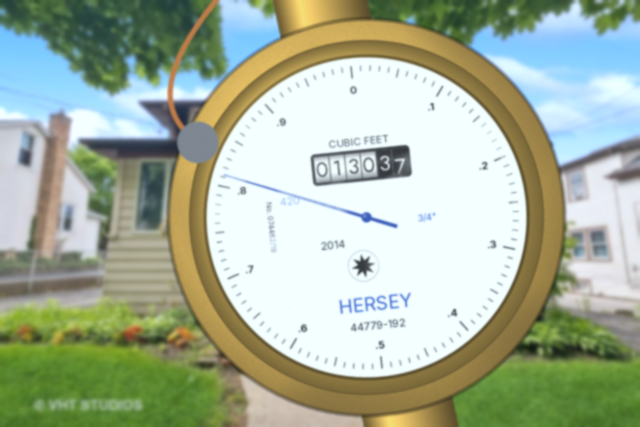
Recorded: 13036.81 ft³
